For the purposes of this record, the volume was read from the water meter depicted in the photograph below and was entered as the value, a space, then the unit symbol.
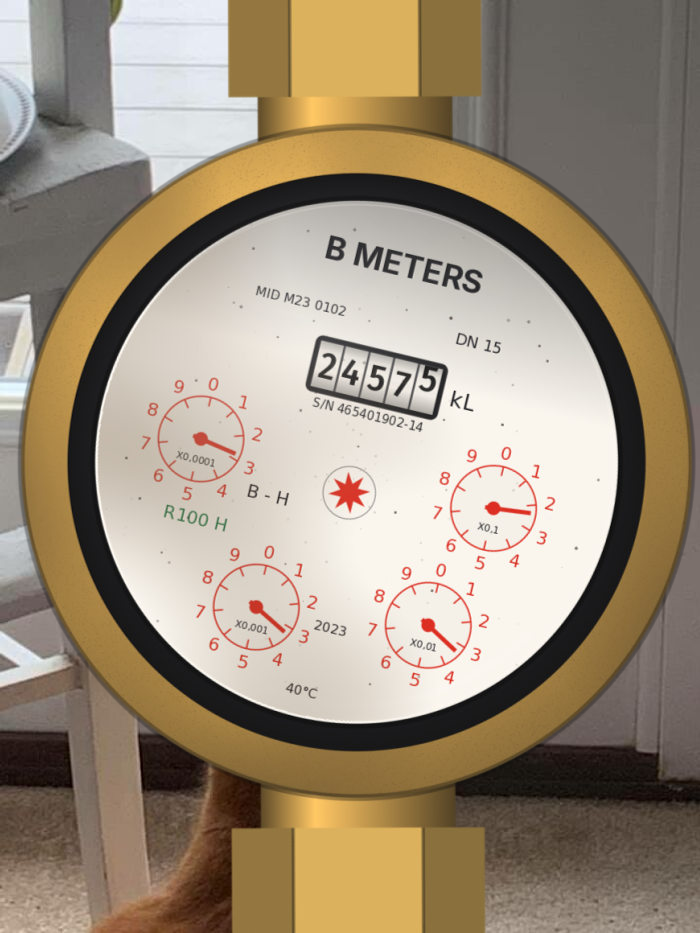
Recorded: 24575.2332 kL
